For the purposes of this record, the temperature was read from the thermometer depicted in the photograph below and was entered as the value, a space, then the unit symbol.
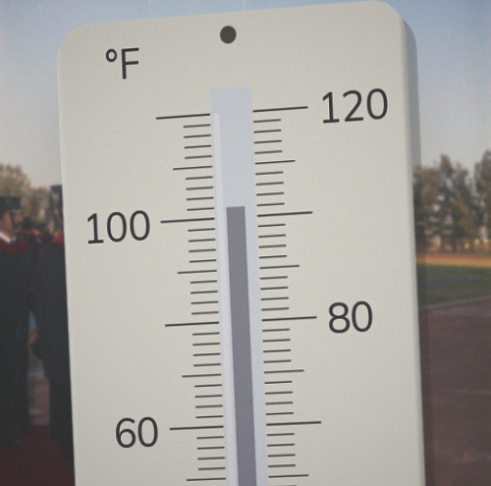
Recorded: 102 °F
